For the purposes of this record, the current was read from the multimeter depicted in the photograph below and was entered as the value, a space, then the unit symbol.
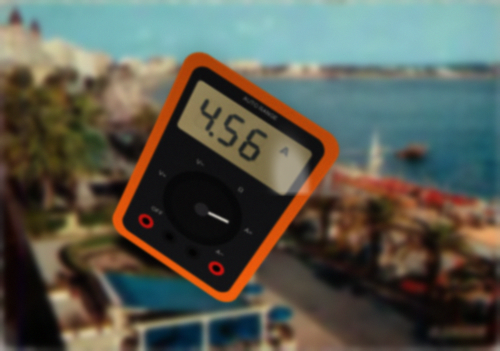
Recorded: 4.56 A
